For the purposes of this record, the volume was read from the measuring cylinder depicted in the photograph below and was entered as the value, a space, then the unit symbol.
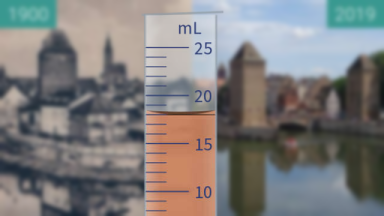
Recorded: 18 mL
